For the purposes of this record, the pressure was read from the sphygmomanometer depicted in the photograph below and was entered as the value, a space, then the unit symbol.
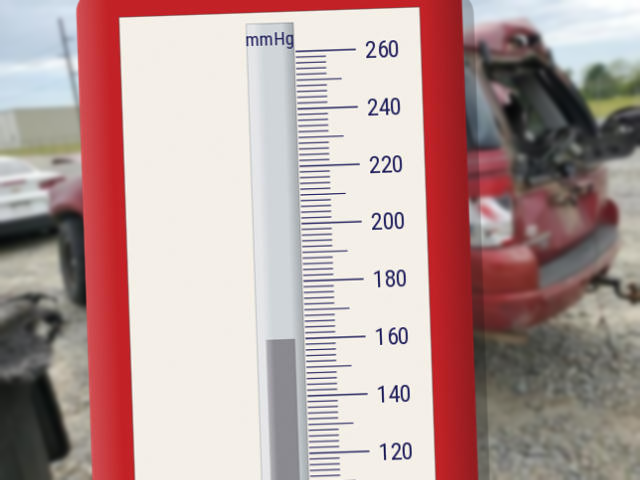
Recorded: 160 mmHg
